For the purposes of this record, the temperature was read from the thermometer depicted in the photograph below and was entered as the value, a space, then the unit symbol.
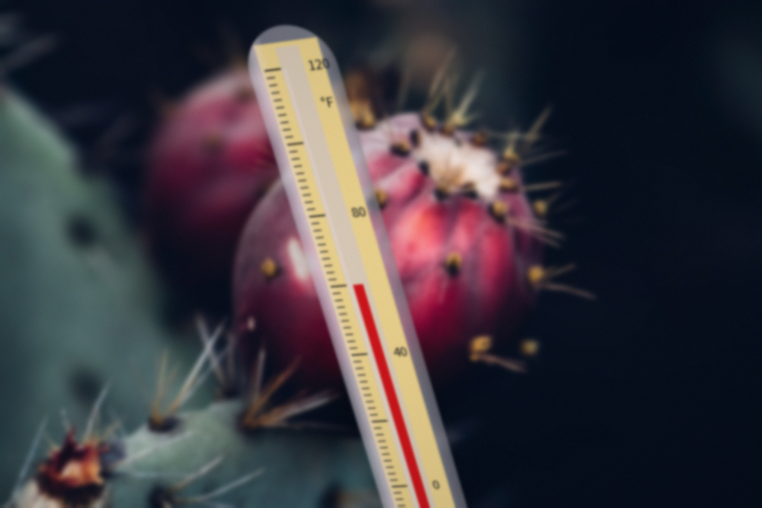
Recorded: 60 °F
